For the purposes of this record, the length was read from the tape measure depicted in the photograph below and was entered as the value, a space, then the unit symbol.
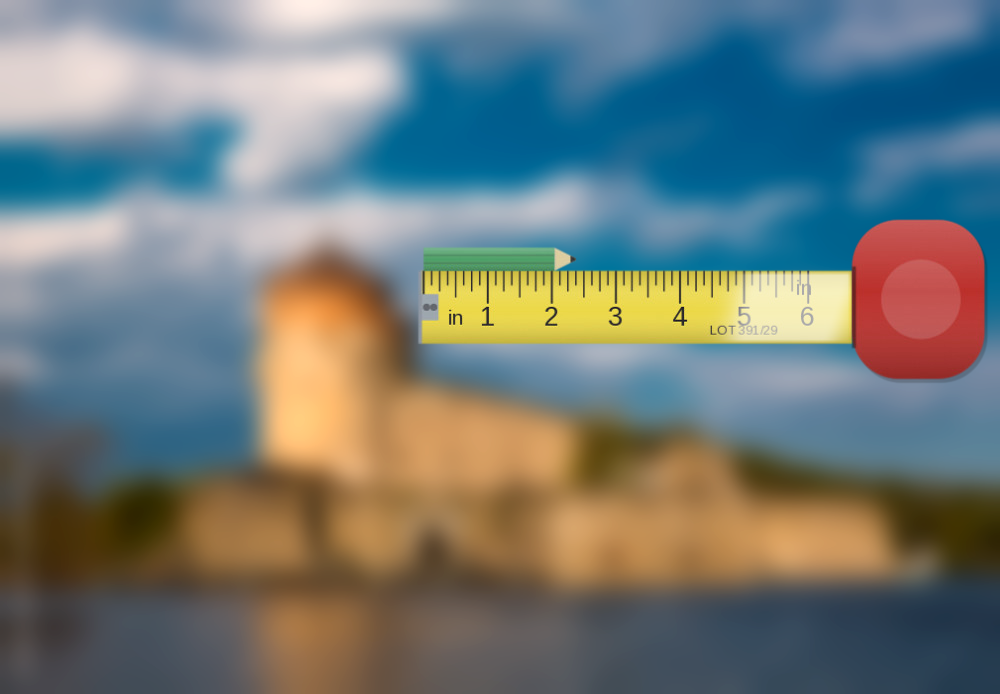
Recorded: 2.375 in
